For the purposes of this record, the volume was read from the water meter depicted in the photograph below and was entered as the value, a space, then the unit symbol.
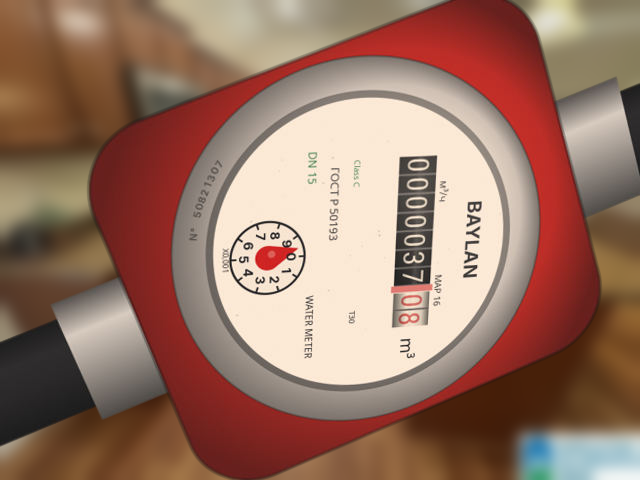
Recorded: 37.079 m³
